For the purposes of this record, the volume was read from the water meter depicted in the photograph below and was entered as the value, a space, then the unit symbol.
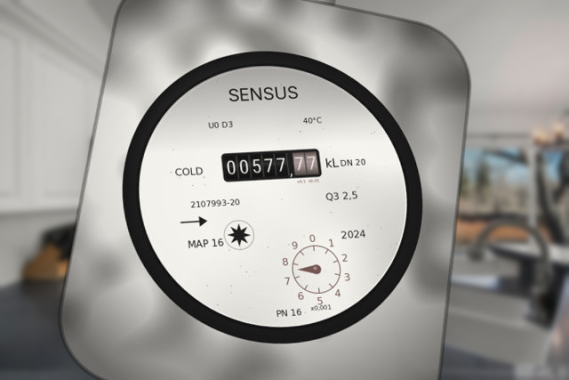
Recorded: 577.777 kL
